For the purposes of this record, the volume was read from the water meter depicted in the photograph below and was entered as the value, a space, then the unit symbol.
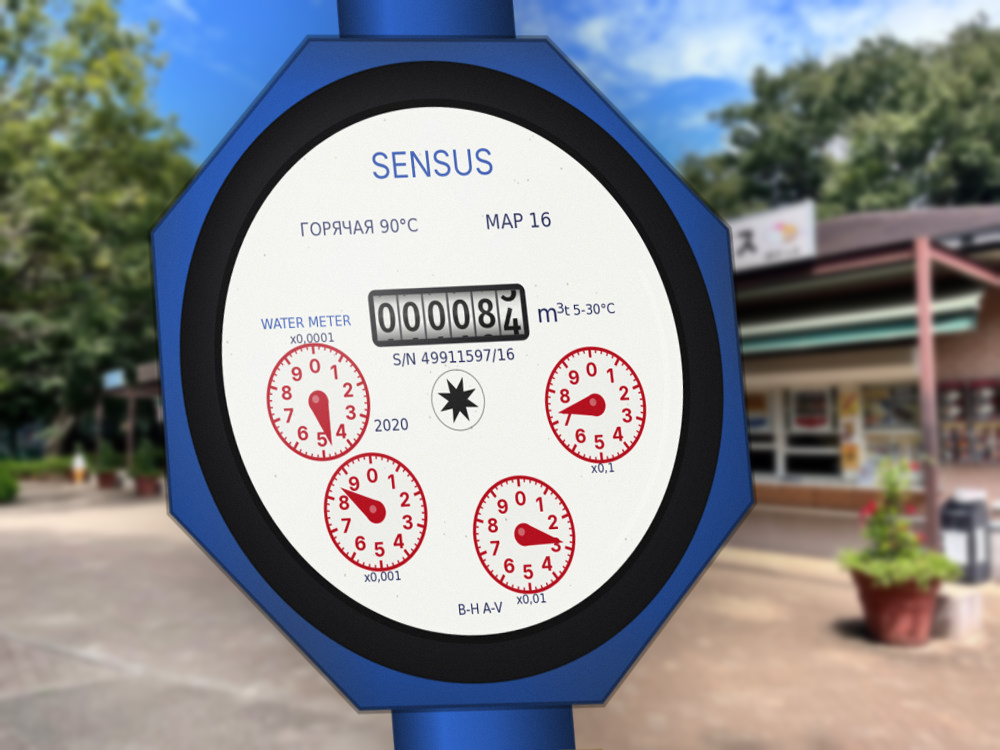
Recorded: 83.7284 m³
